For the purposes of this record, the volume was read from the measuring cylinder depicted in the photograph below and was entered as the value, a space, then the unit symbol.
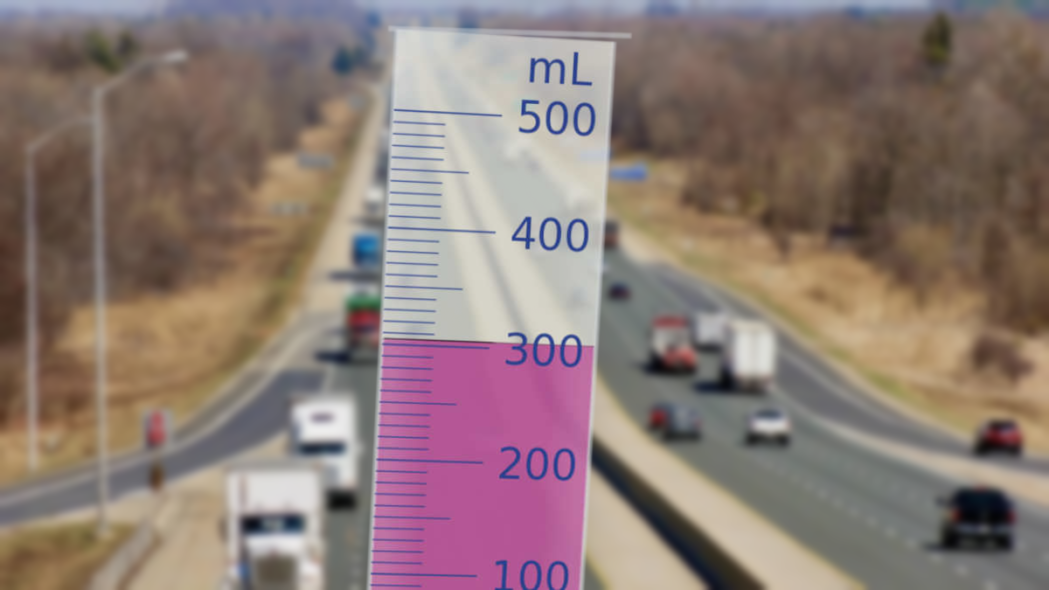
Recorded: 305 mL
